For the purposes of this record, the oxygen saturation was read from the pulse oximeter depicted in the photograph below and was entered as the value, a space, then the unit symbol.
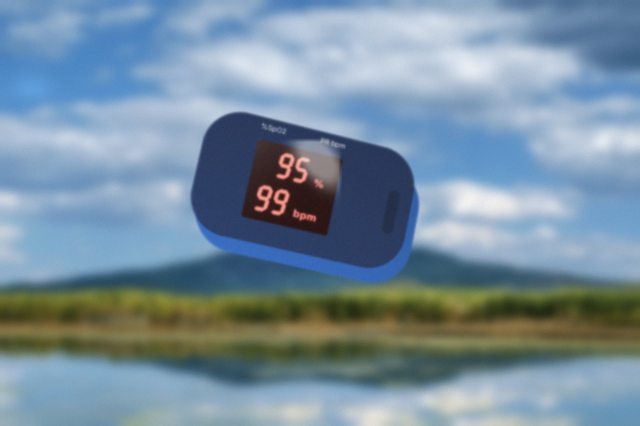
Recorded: 95 %
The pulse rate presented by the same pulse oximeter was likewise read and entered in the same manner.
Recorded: 99 bpm
